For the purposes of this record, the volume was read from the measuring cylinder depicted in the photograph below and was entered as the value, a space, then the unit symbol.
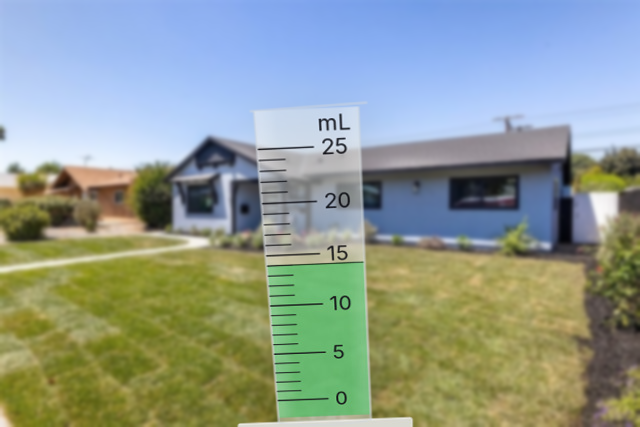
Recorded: 14 mL
